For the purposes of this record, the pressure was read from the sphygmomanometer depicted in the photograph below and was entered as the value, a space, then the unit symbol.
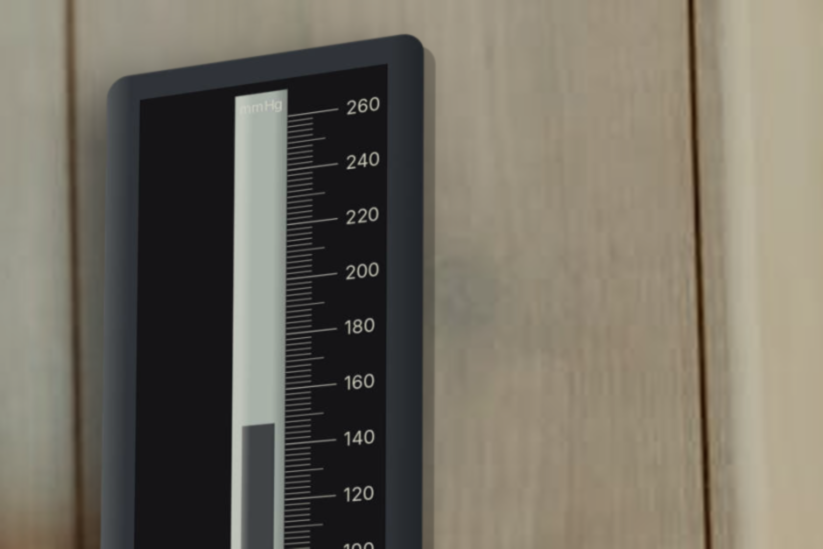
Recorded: 148 mmHg
